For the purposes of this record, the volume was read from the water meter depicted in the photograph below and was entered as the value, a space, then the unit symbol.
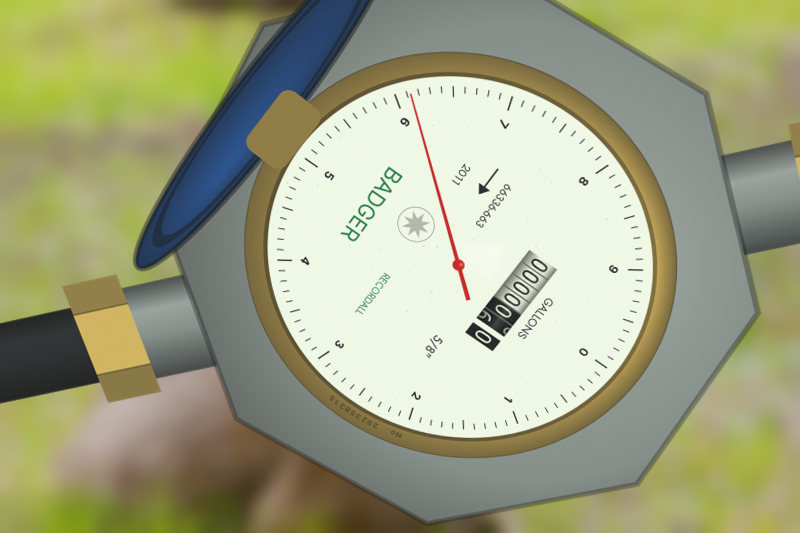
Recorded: 56.1 gal
